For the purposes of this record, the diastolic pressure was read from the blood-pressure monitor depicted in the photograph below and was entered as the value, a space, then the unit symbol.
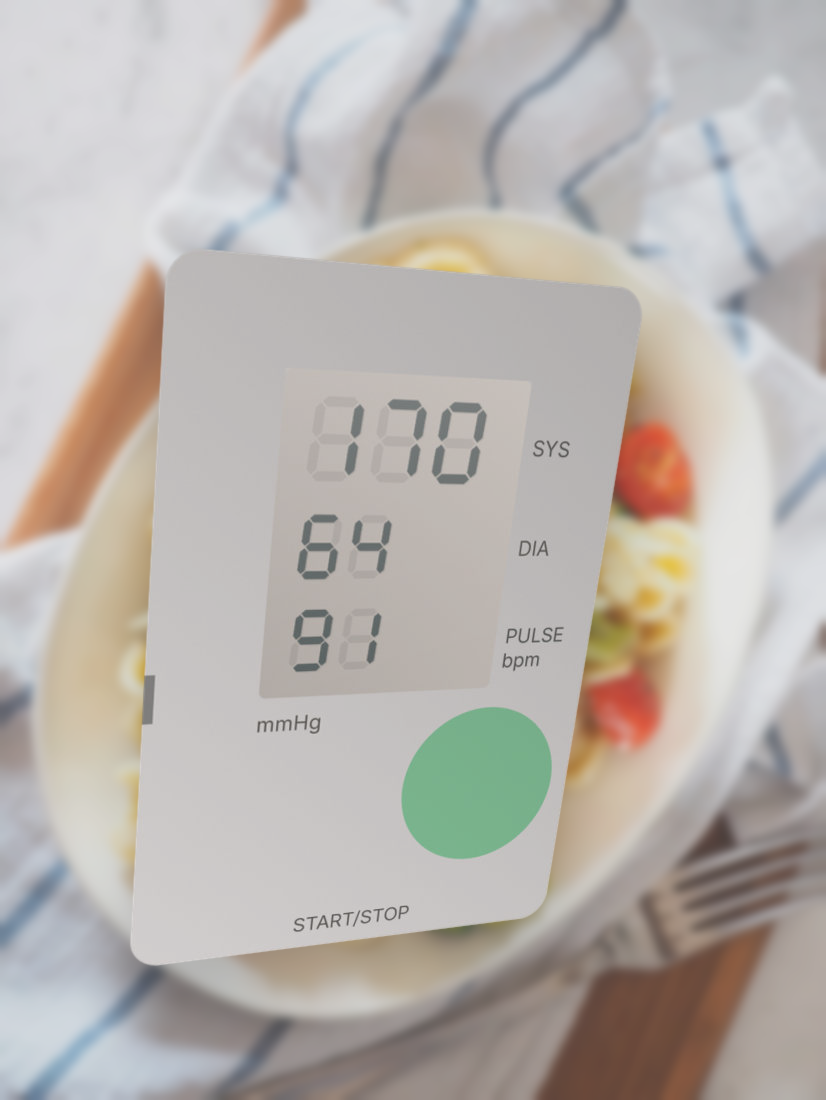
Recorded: 64 mmHg
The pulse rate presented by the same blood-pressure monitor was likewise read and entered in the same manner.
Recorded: 91 bpm
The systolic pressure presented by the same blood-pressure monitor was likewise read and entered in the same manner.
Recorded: 170 mmHg
